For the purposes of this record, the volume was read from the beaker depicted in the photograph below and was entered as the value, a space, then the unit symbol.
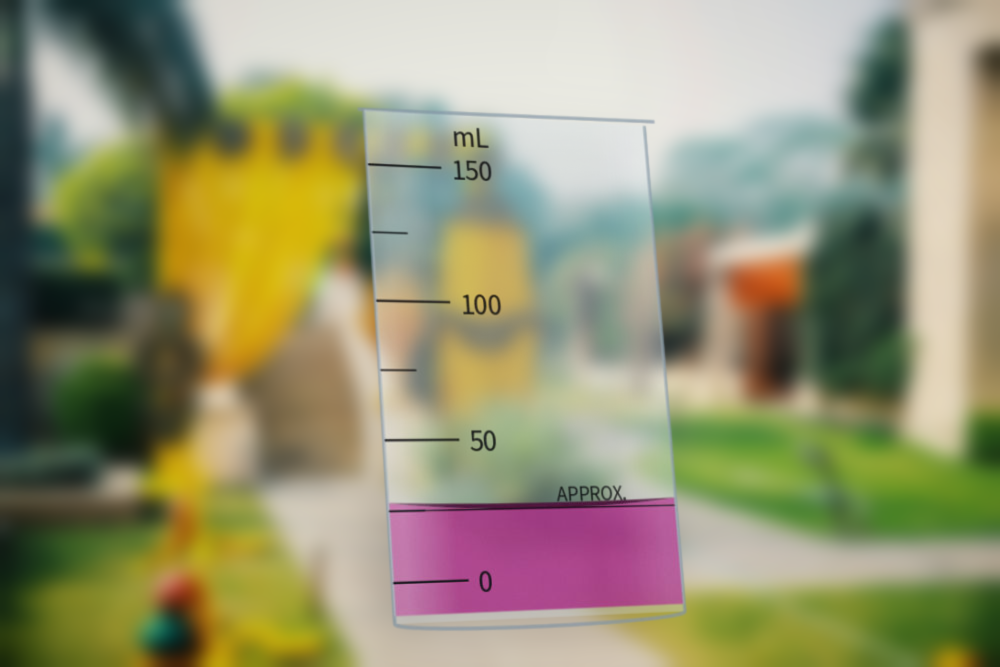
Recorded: 25 mL
